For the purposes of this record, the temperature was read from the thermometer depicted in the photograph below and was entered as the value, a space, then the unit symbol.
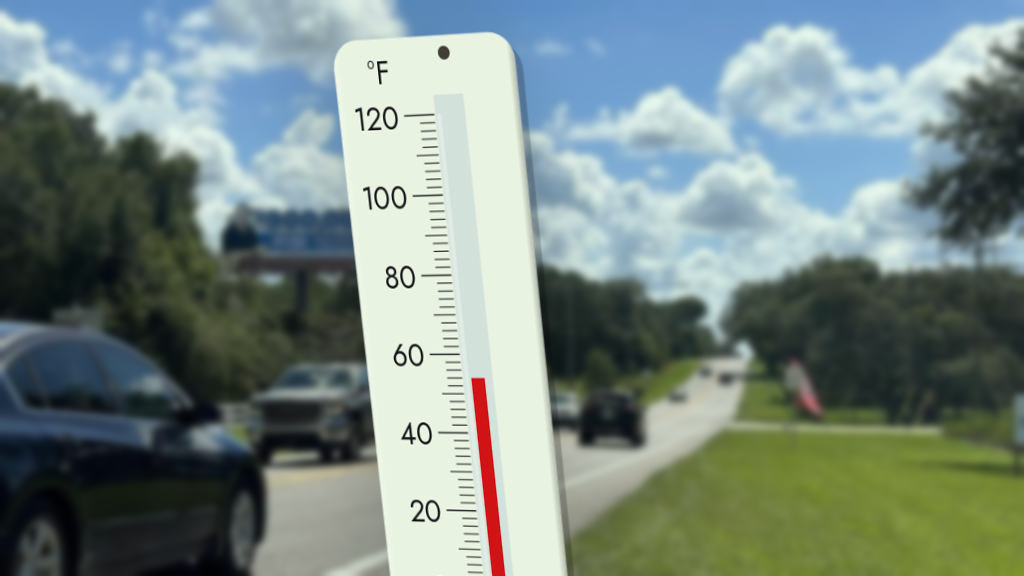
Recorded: 54 °F
